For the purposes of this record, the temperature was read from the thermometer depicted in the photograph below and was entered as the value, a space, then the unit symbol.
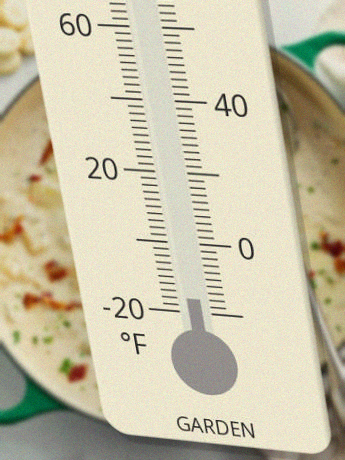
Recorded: -16 °F
